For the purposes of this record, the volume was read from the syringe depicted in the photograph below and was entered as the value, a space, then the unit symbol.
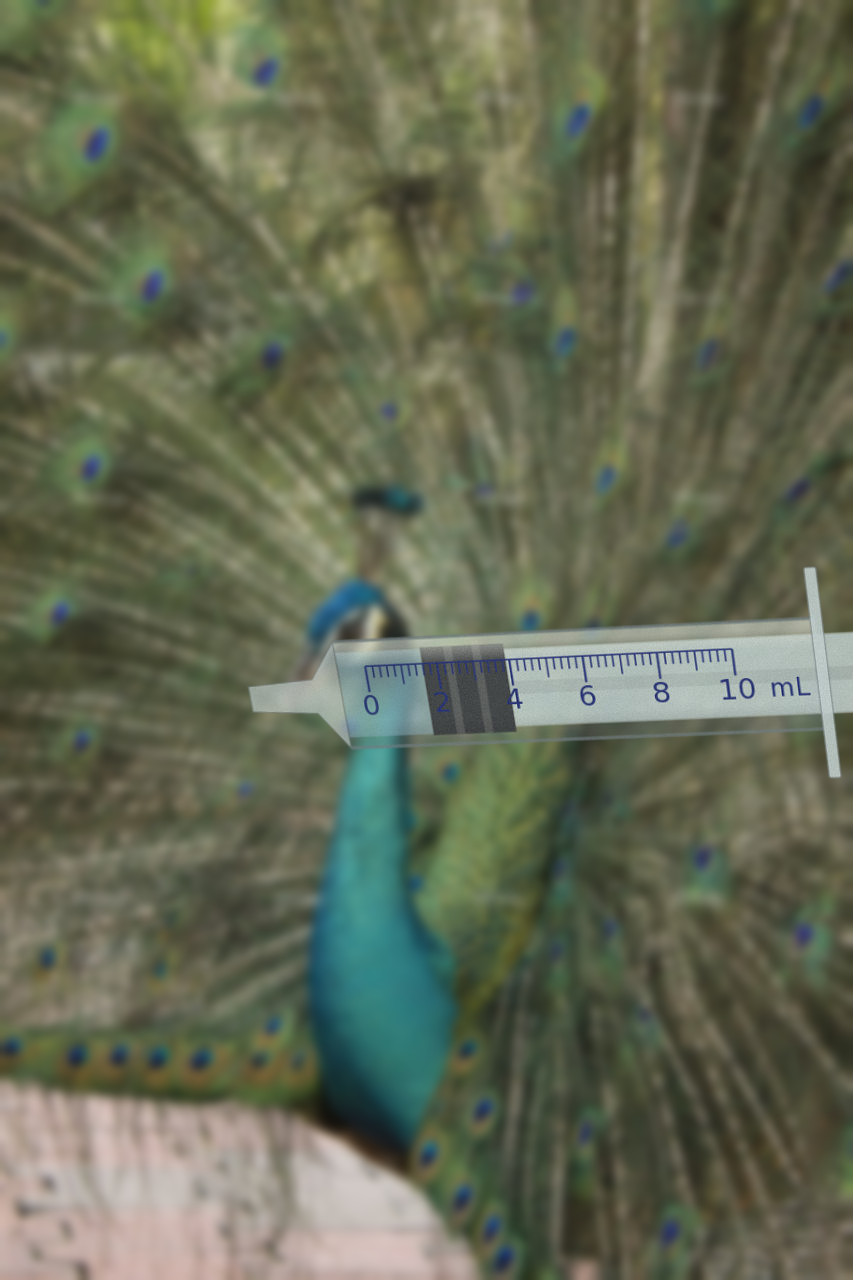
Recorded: 1.6 mL
